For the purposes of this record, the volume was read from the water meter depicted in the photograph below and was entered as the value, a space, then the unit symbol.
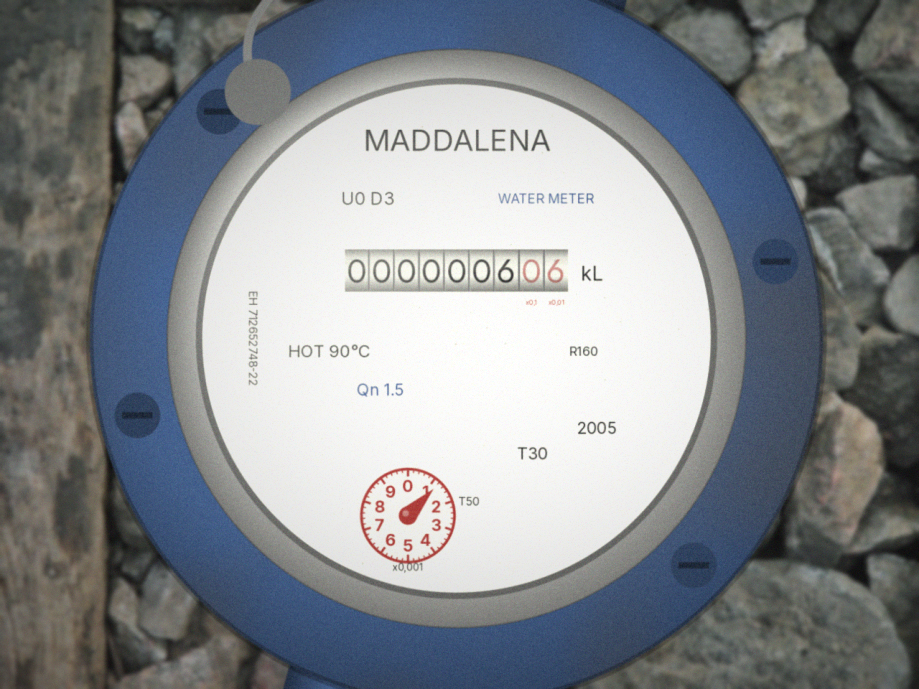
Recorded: 6.061 kL
